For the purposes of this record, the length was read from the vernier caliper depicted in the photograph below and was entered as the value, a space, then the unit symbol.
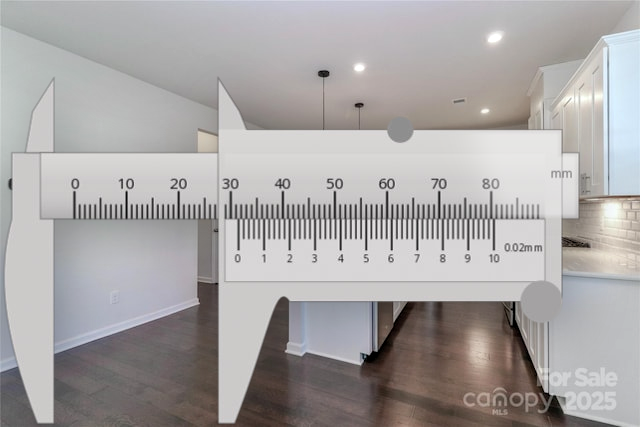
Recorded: 31.5 mm
